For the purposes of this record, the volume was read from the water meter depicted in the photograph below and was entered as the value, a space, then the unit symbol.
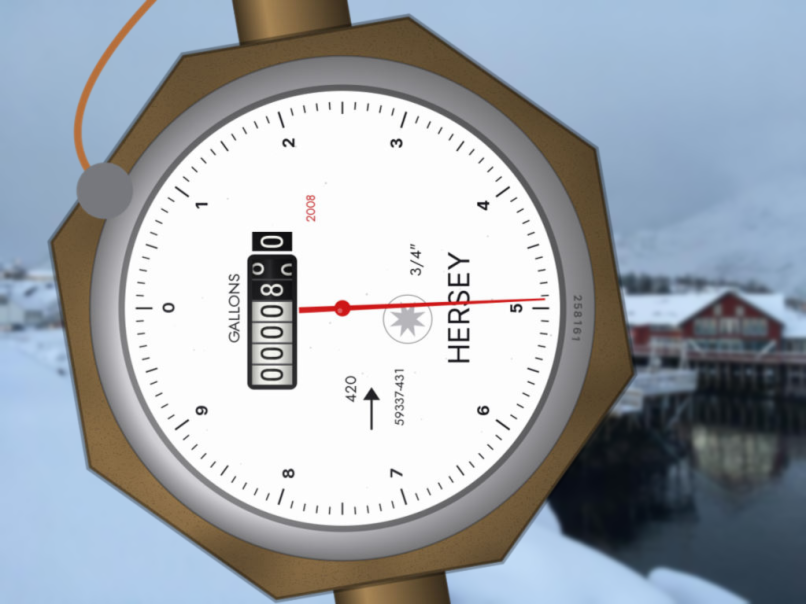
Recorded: 884.9 gal
